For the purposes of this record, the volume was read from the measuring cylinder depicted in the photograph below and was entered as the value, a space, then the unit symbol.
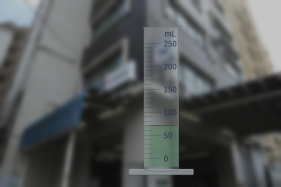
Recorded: 70 mL
